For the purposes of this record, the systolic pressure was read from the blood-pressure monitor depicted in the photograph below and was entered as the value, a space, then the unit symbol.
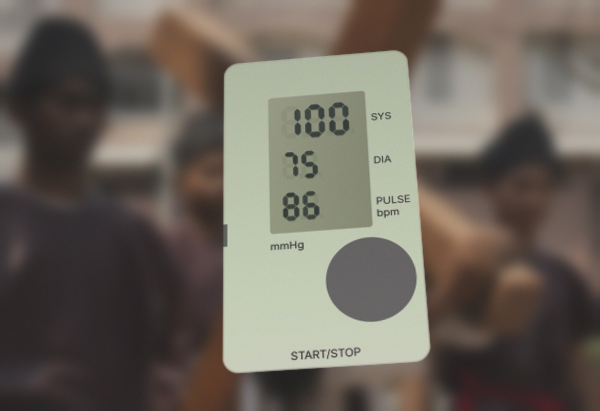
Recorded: 100 mmHg
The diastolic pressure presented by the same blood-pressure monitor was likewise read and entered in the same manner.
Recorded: 75 mmHg
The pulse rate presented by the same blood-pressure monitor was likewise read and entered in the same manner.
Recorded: 86 bpm
